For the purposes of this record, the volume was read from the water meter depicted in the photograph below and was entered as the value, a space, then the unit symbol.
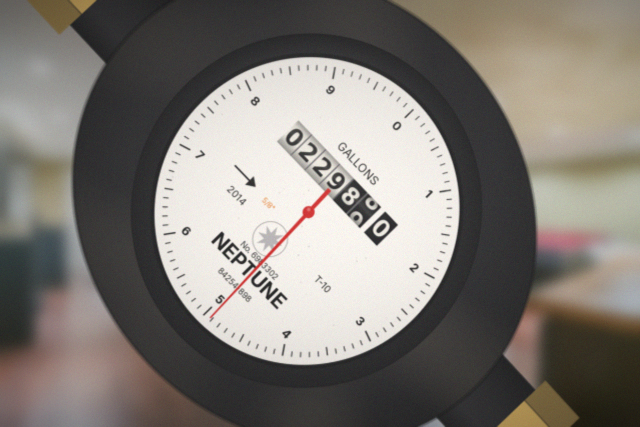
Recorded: 229884.9 gal
